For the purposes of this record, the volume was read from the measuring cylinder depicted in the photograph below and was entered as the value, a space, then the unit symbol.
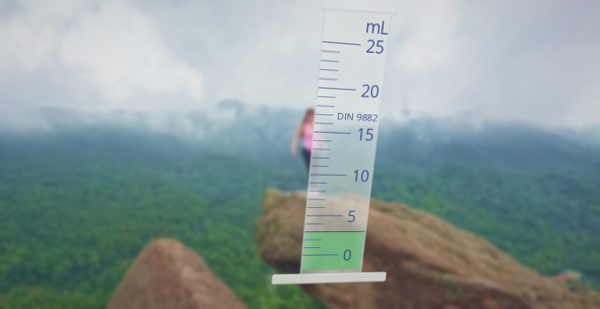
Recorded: 3 mL
